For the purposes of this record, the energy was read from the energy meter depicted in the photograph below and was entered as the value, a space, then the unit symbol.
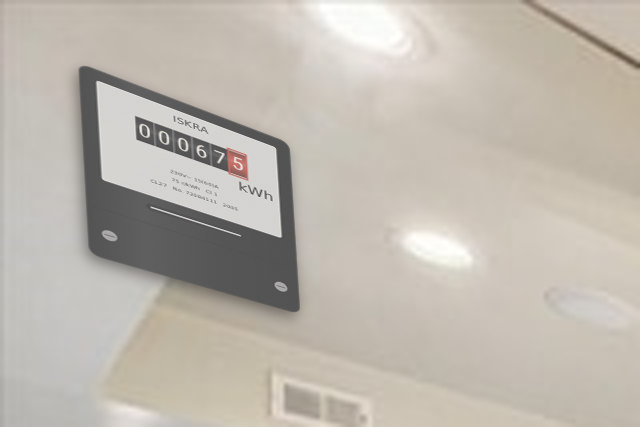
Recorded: 67.5 kWh
